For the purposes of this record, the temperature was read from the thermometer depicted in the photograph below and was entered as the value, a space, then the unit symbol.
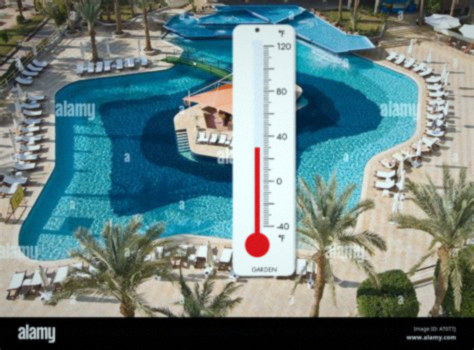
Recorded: 30 °F
